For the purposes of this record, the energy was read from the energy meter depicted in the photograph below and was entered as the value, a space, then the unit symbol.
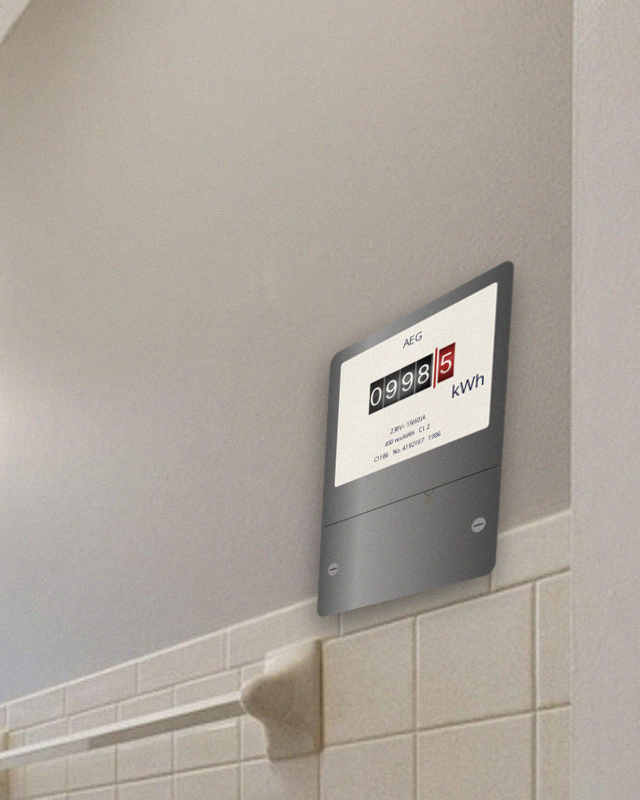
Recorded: 998.5 kWh
